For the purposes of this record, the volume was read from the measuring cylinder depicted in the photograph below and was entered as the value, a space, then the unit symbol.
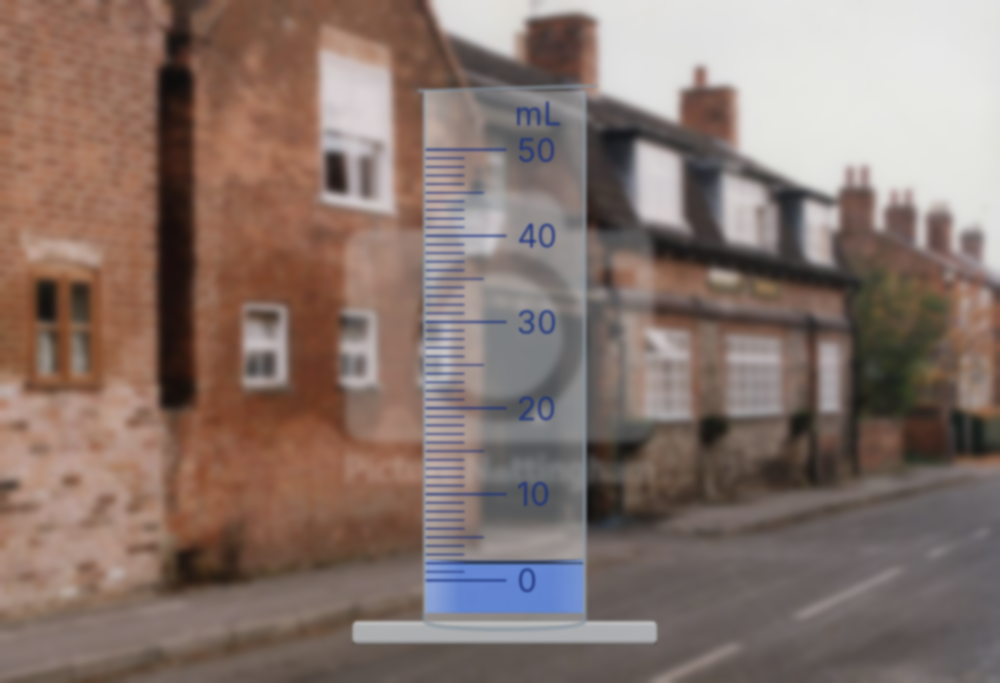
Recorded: 2 mL
